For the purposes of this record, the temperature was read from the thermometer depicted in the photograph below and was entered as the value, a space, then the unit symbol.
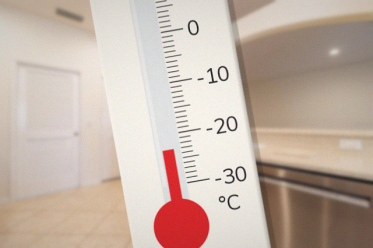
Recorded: -23 °C
